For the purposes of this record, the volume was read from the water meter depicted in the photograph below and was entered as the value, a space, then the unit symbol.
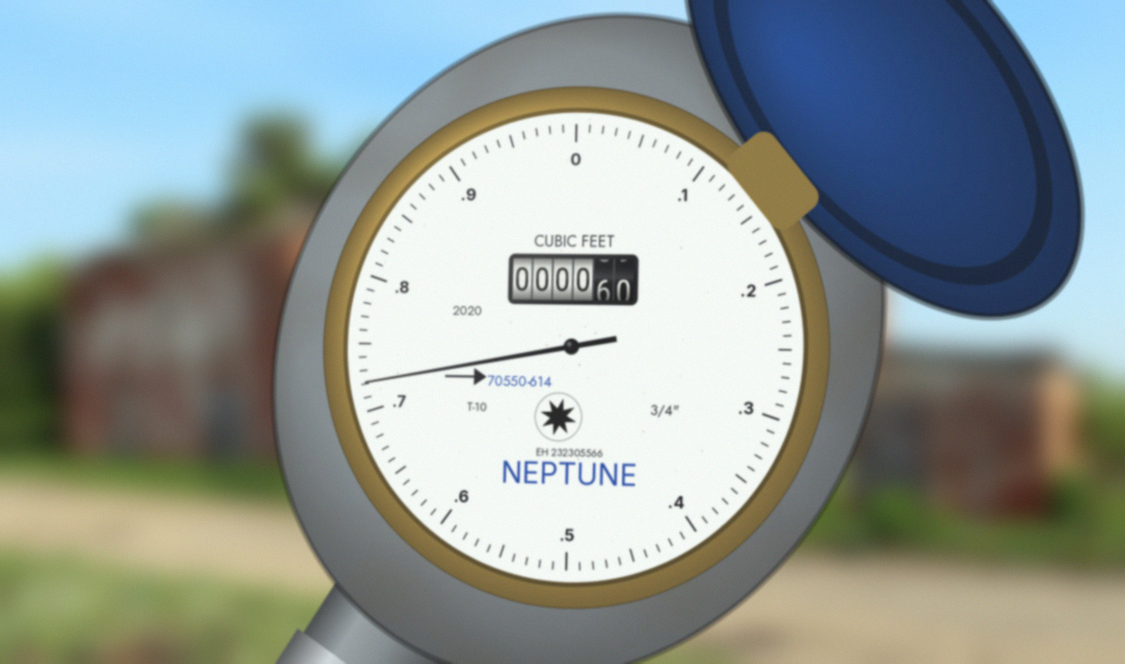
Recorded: 59.72 ft³
